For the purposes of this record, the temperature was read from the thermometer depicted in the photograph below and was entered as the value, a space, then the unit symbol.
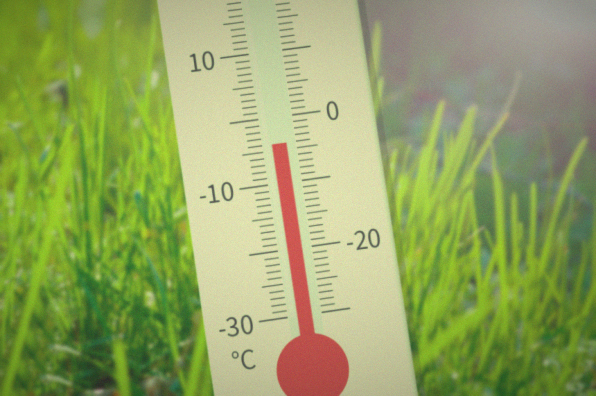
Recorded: -4 °C
